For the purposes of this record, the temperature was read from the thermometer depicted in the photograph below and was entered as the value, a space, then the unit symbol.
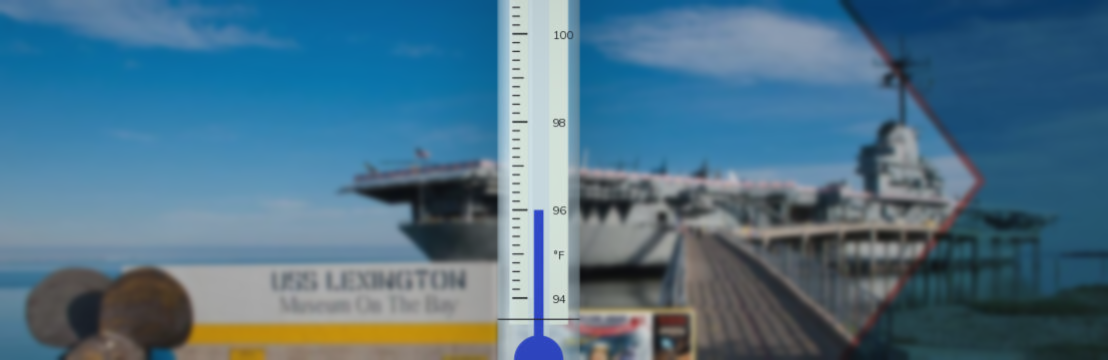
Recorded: 96 °F
